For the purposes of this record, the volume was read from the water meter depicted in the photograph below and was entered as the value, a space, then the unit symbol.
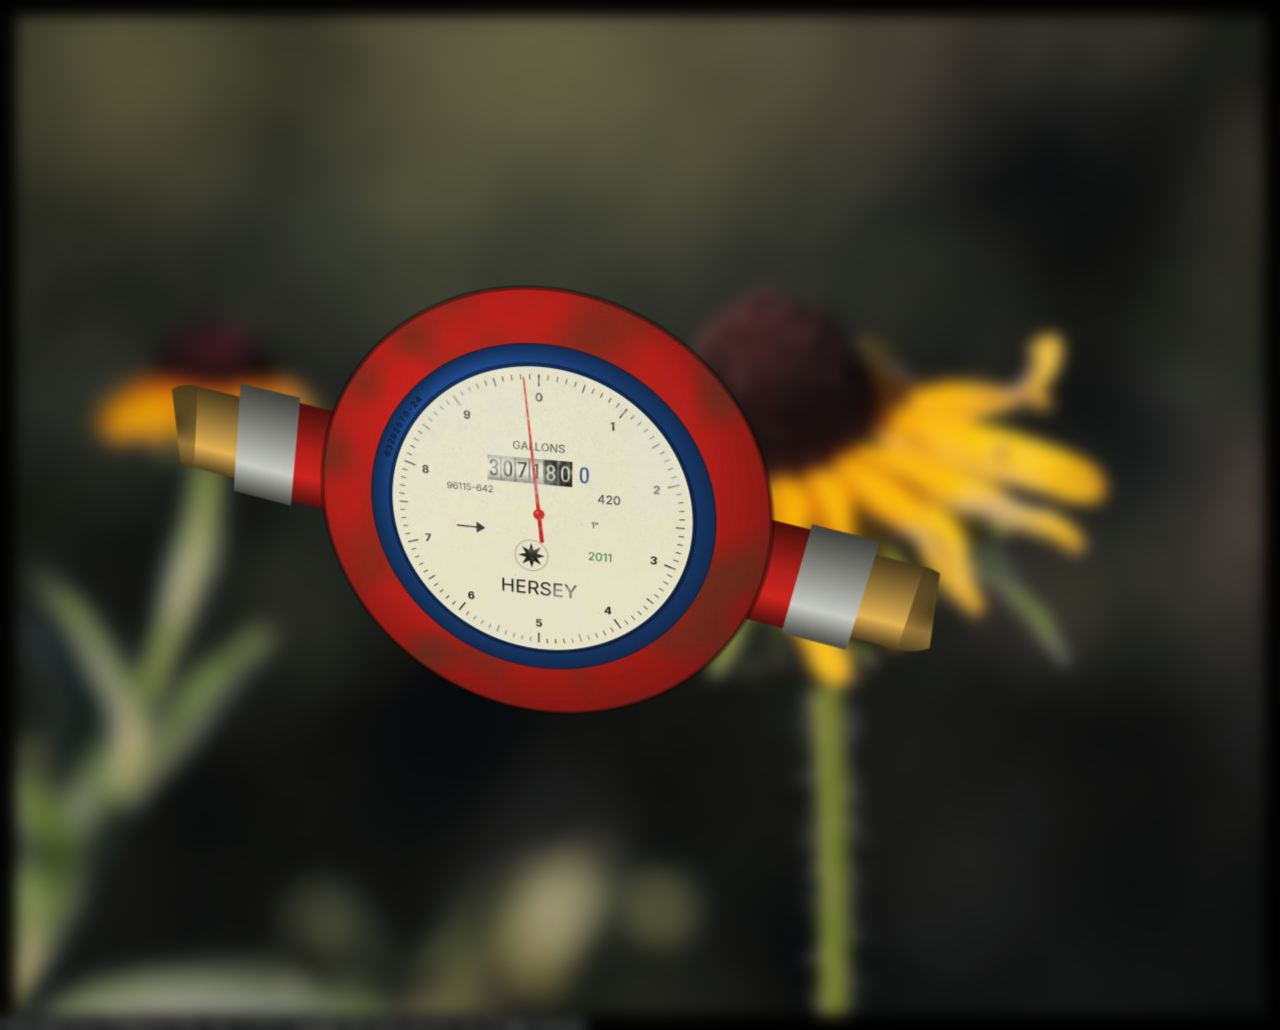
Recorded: 3071799.8 gal
